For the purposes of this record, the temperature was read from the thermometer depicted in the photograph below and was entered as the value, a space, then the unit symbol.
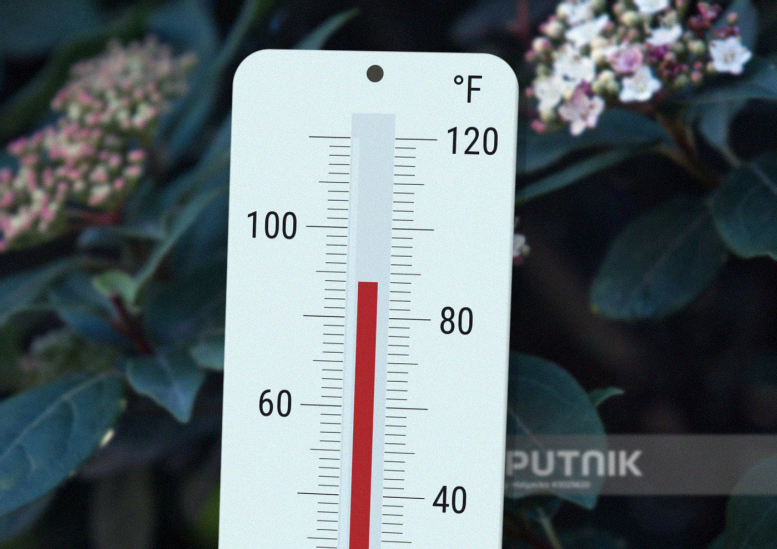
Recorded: 88 °F
